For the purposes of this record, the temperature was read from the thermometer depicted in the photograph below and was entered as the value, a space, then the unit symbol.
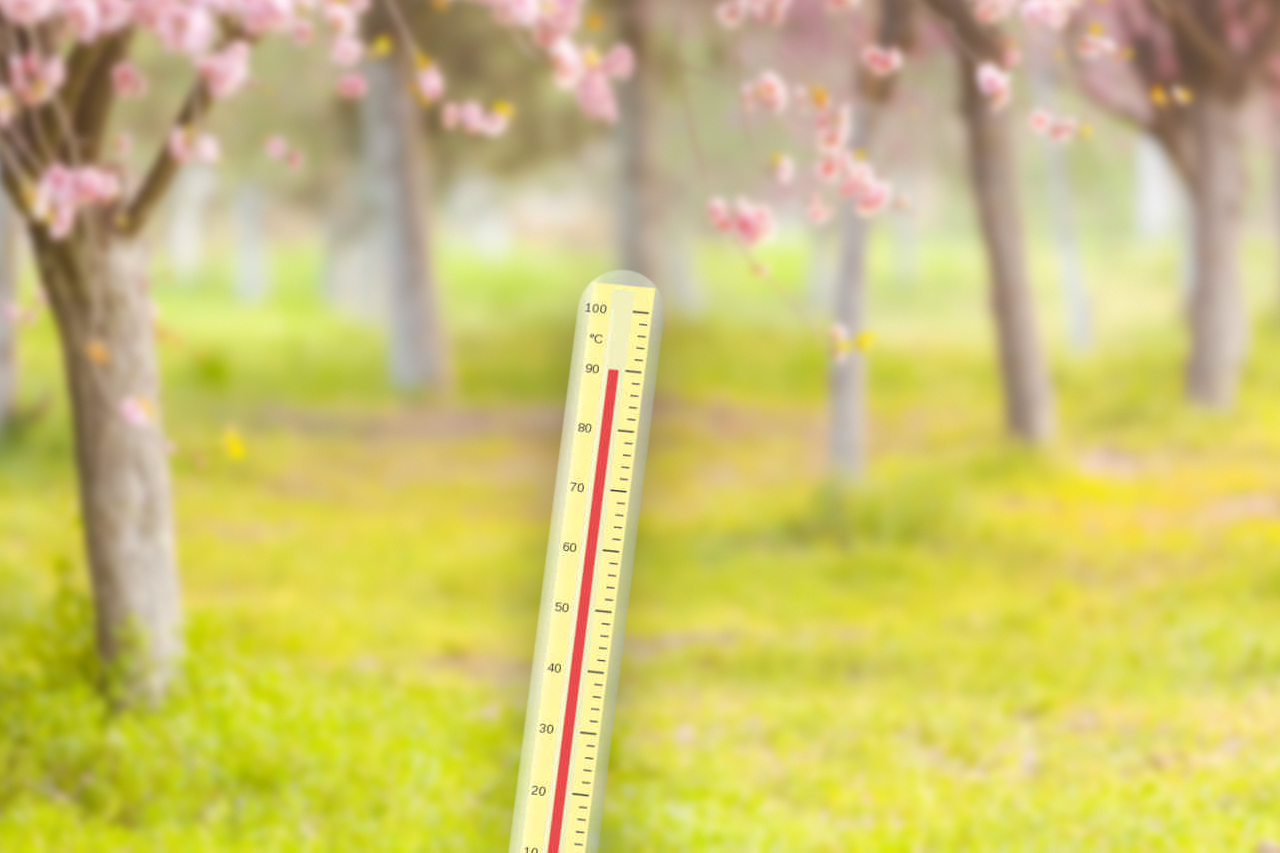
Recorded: 90 °C
